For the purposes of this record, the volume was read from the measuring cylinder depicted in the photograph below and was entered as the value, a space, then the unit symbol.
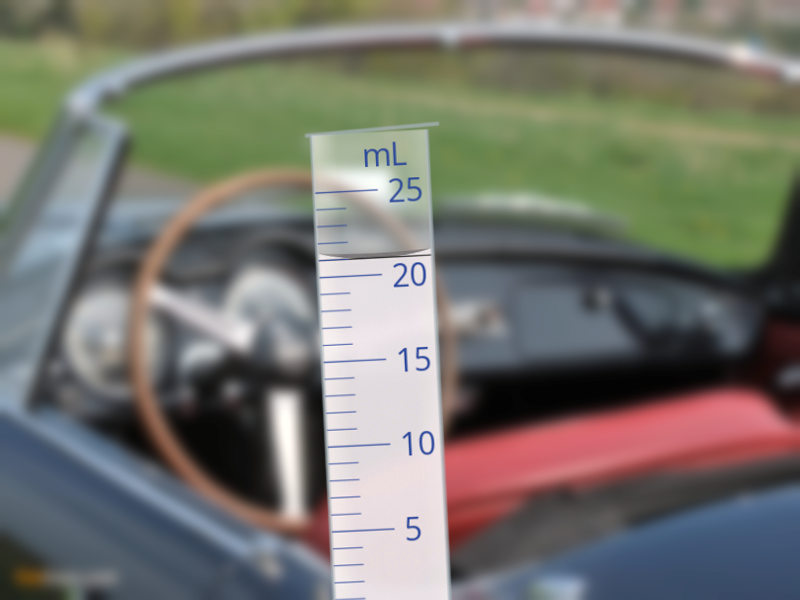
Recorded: 21 mL
